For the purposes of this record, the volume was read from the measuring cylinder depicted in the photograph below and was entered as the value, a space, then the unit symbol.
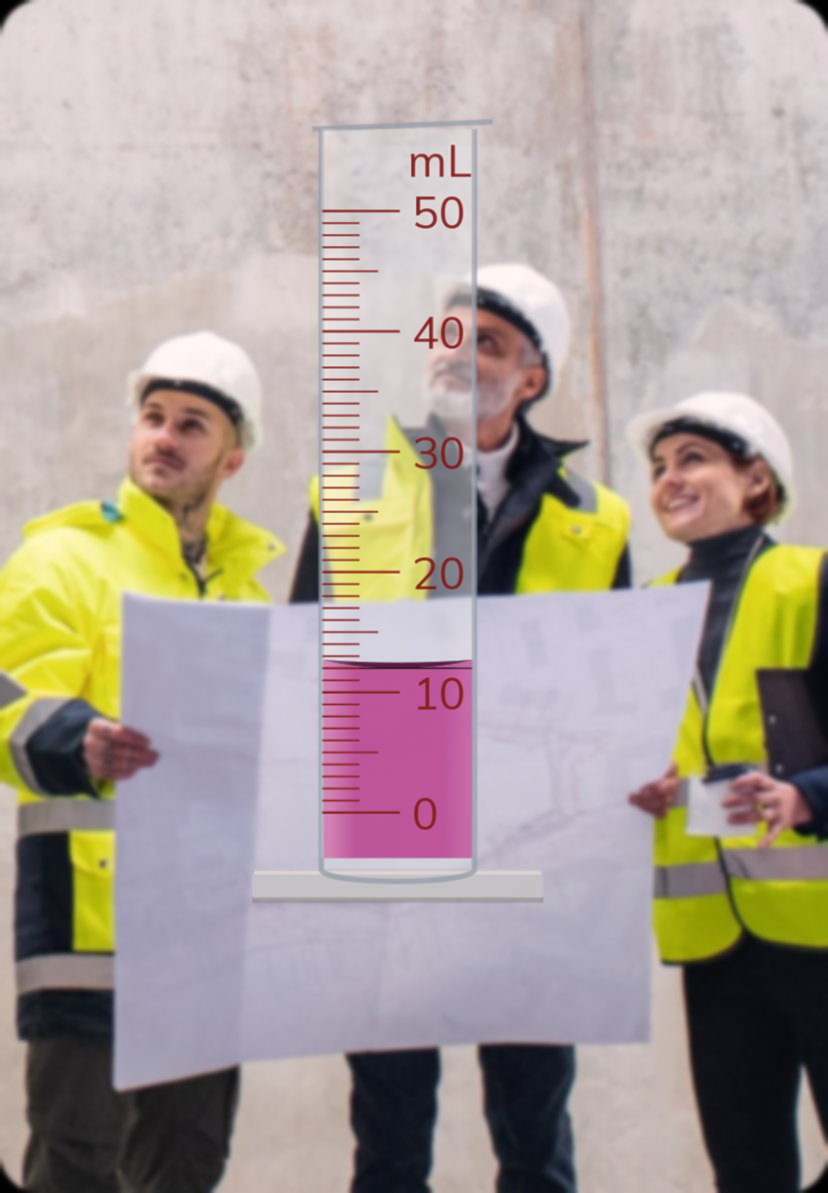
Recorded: 12 mL
